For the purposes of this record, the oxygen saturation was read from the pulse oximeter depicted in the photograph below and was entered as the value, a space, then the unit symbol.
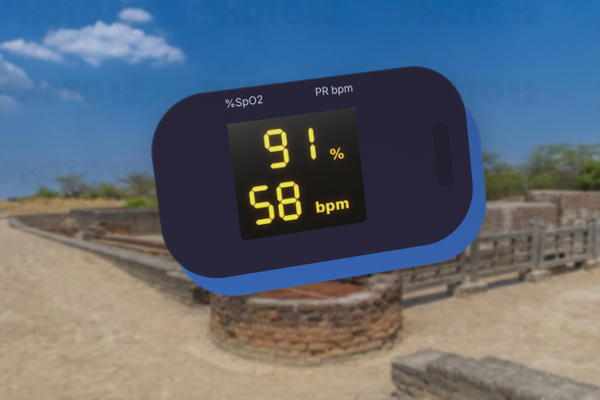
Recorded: 91 %
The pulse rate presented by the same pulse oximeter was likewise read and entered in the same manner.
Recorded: 58 bpm
